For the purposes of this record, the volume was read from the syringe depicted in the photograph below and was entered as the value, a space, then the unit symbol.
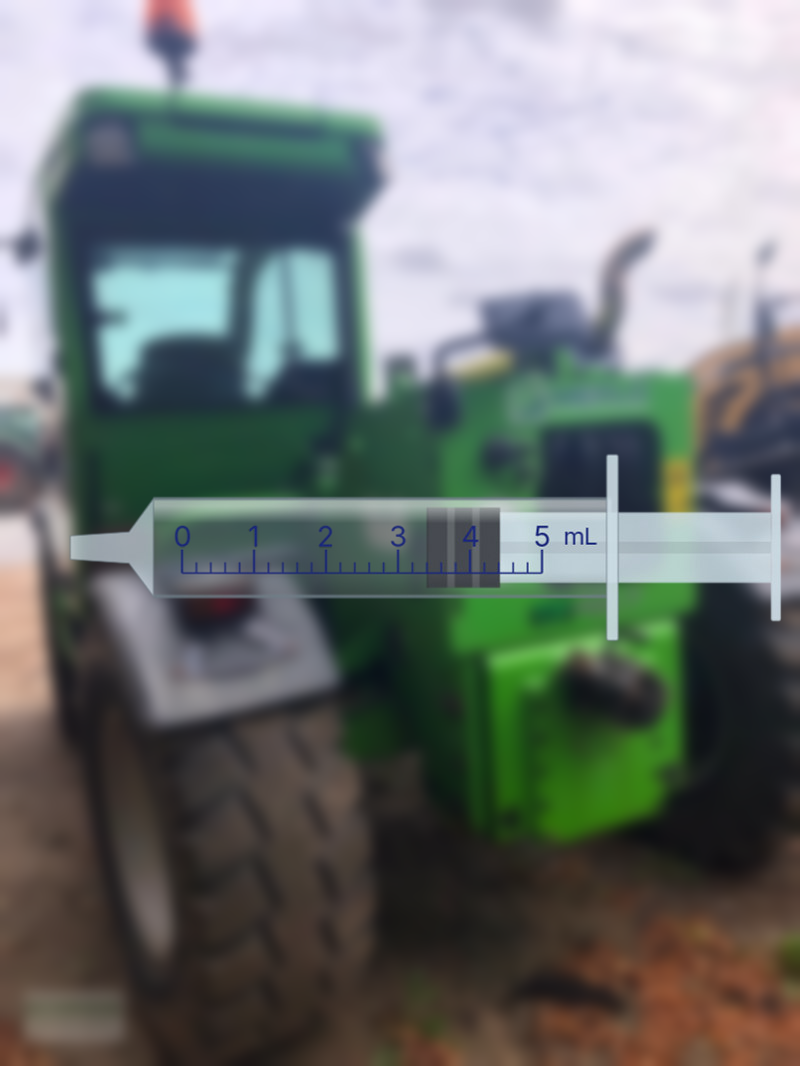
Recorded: 3.4 mL
